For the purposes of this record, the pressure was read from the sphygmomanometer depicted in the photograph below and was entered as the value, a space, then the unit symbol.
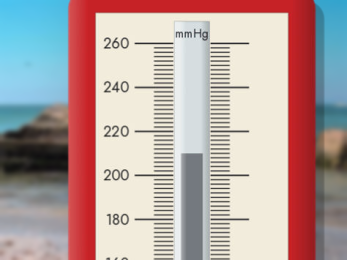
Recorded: 210 mmHg
